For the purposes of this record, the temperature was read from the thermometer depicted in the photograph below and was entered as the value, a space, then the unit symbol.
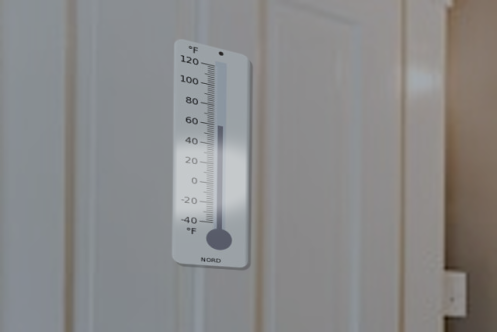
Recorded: 60 °F
